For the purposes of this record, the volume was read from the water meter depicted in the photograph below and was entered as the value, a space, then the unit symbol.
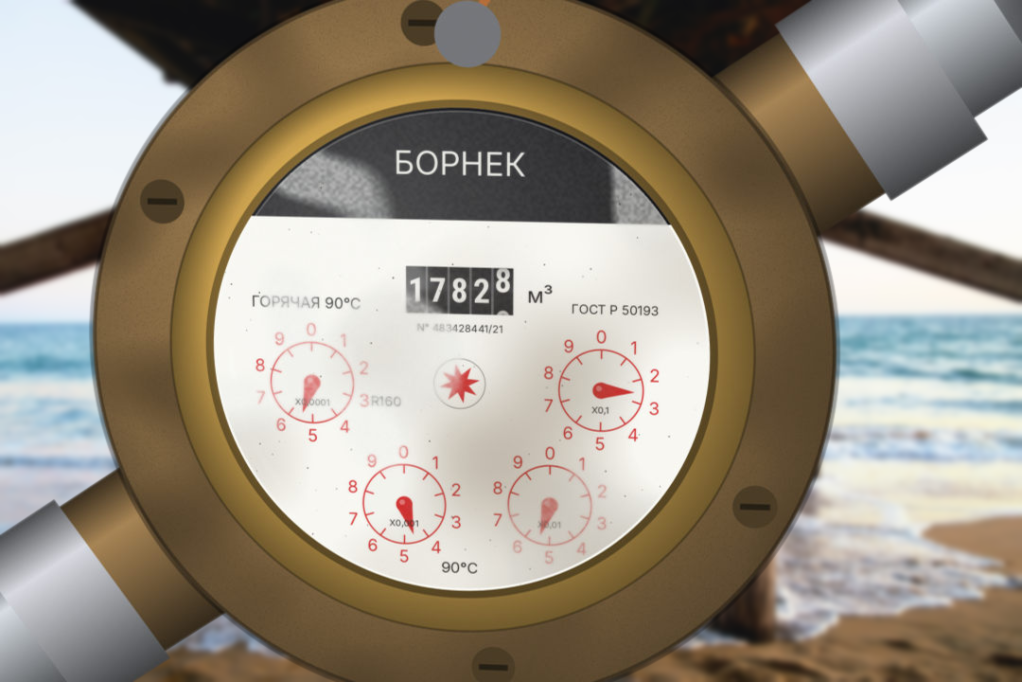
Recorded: 17828.2545 m³
